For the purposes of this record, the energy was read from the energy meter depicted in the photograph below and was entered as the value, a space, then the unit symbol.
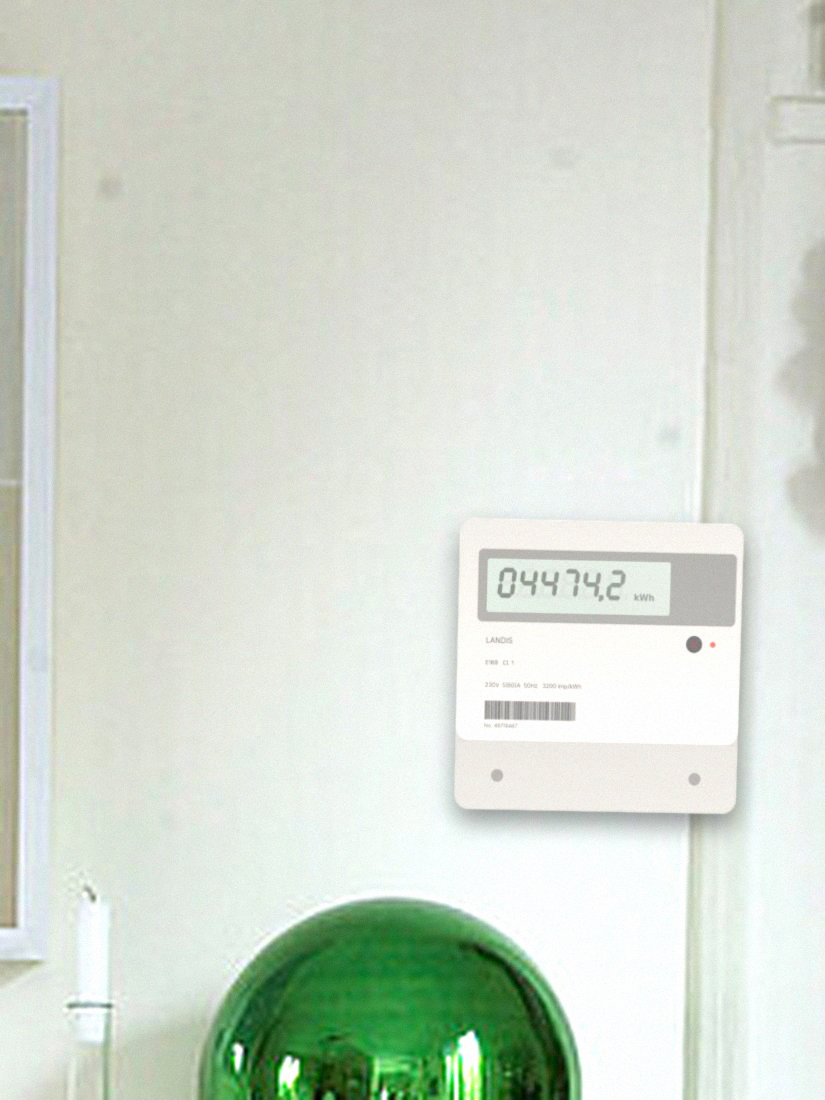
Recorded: 4474.2 kWh
